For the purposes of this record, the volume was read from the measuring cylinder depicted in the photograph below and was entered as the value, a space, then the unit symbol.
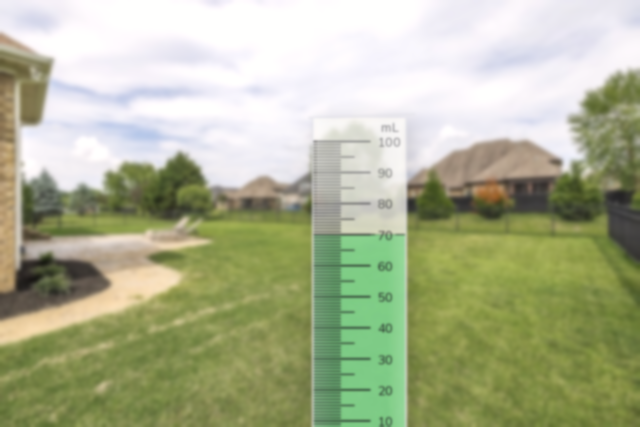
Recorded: 70 mL
